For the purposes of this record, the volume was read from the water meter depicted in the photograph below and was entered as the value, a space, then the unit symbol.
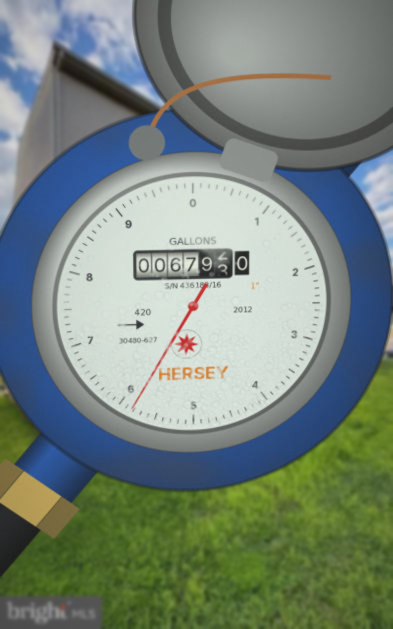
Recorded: 67925.8 gal
